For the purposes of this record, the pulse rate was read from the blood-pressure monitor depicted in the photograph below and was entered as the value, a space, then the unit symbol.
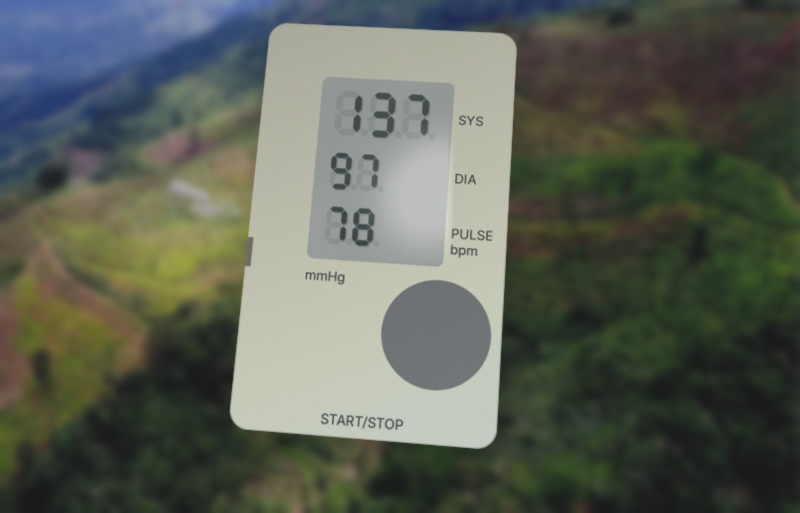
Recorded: 78 bpm
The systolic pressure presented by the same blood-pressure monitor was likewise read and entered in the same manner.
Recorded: 137 mmHg
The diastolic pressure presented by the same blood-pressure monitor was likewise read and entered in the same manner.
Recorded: 97 mmHg
